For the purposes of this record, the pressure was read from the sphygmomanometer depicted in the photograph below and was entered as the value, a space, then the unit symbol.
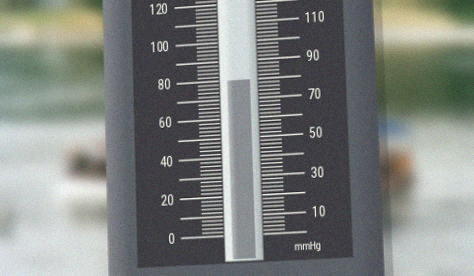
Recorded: 80 mmHg
